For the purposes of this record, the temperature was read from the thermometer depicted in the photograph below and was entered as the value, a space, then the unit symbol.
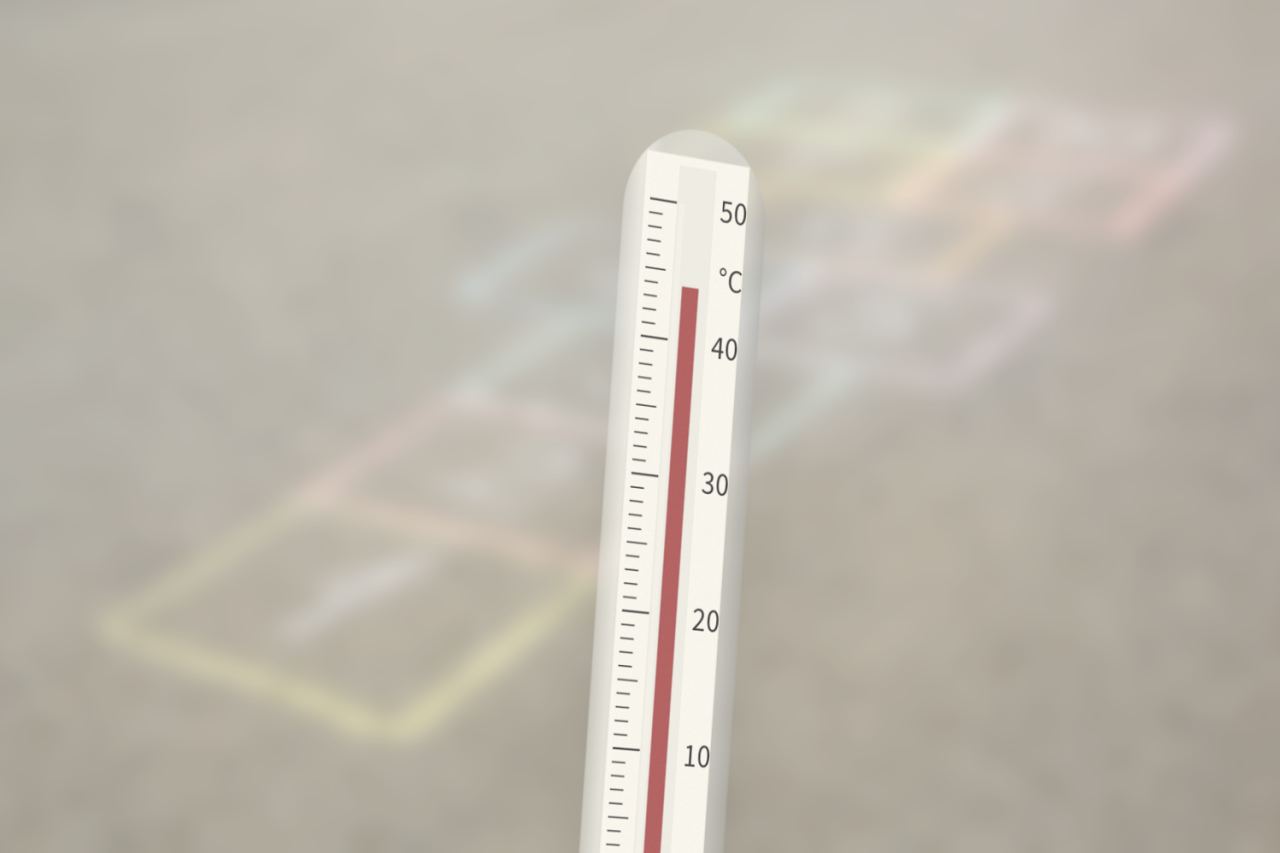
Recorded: 44 °C
